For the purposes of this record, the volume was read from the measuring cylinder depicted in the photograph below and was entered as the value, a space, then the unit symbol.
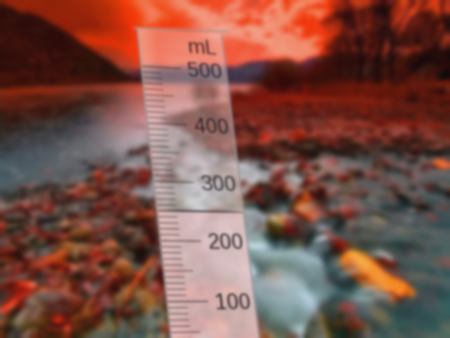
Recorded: 250 mL
